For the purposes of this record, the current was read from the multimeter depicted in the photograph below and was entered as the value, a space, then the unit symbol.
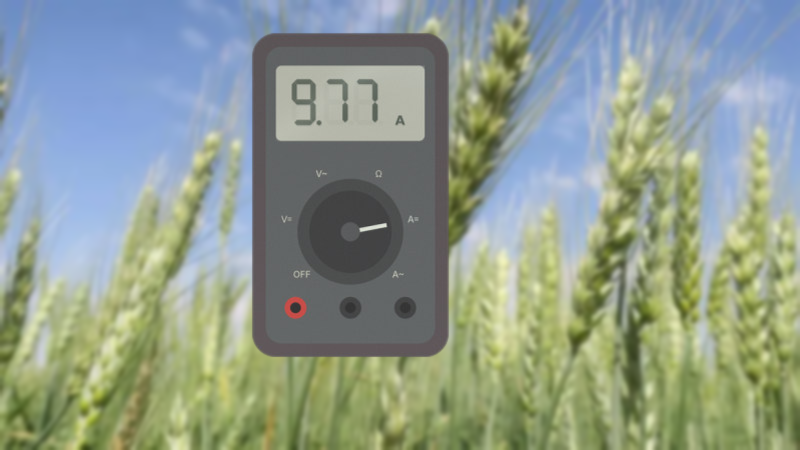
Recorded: 9.77 A
